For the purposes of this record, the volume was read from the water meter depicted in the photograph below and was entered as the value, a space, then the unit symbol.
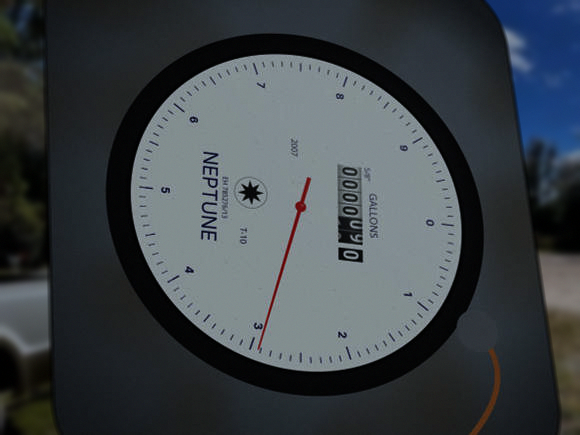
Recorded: 92.9 gal
